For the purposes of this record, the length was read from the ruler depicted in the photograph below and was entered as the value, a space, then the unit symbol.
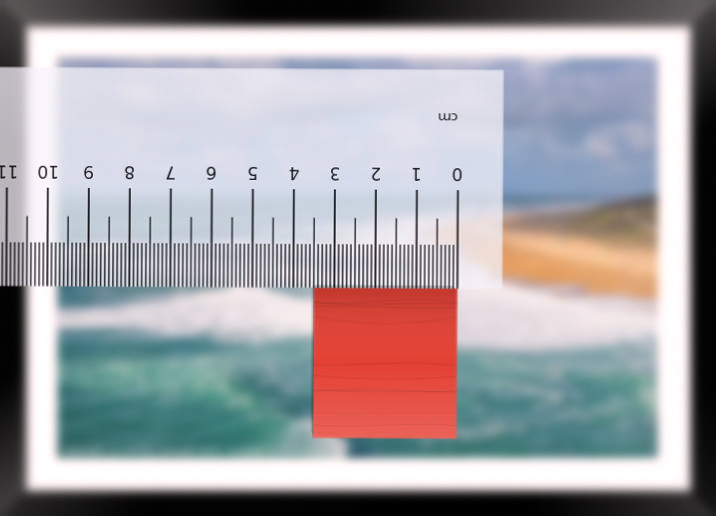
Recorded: 3.5 cm
